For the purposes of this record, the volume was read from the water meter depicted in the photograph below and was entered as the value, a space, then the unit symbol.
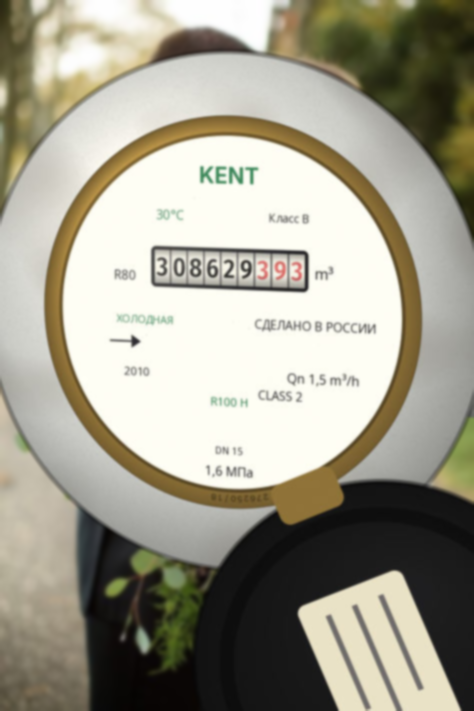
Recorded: 308629.393 m³
